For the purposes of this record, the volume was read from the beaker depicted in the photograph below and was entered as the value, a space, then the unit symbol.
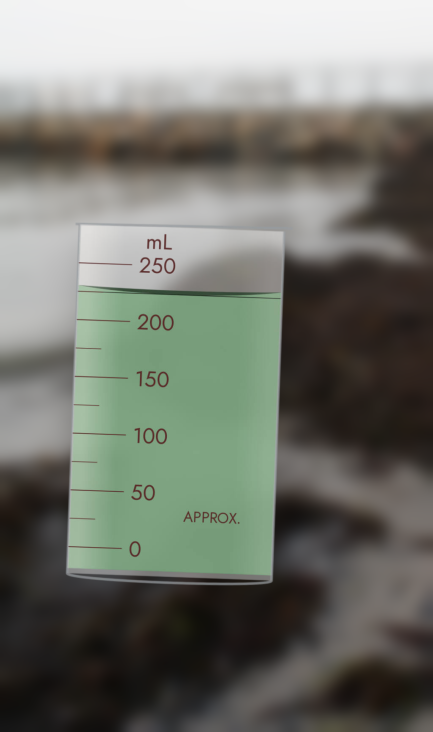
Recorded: 225 mL
